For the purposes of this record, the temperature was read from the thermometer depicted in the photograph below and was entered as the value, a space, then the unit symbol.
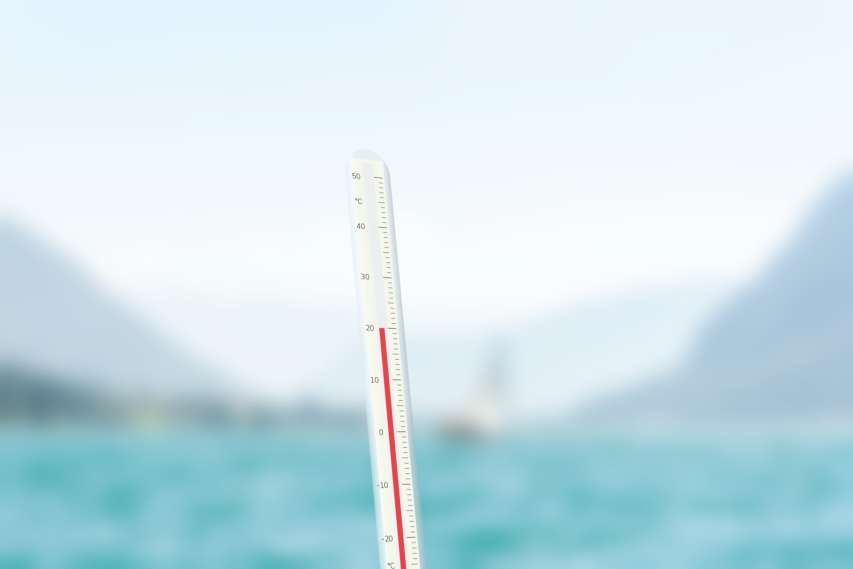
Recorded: 20 °C
